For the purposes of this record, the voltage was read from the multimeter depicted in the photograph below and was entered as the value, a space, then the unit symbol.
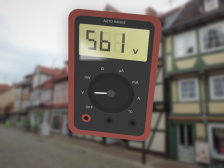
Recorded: 561 V
